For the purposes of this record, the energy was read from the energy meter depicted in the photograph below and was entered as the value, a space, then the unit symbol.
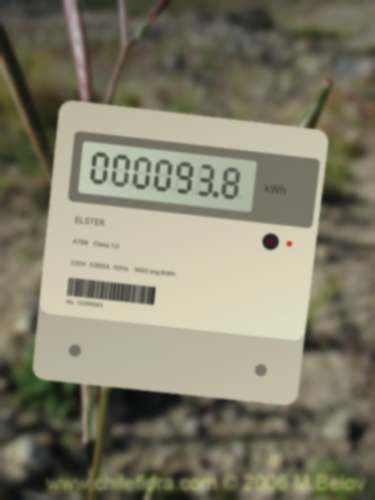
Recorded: 93.8 kWh
